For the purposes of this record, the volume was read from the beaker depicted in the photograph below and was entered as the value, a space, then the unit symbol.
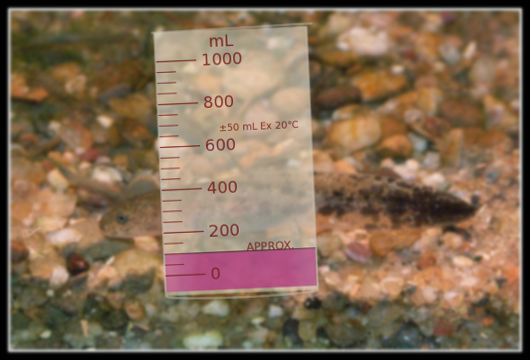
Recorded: 100 mL
